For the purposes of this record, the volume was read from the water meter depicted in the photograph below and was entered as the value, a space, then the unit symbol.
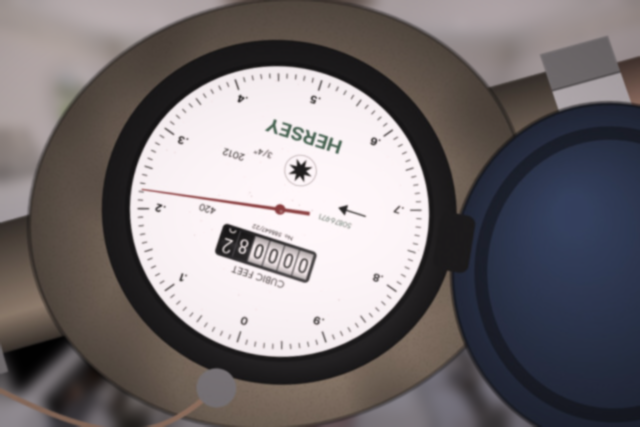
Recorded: 82.22 ft³
